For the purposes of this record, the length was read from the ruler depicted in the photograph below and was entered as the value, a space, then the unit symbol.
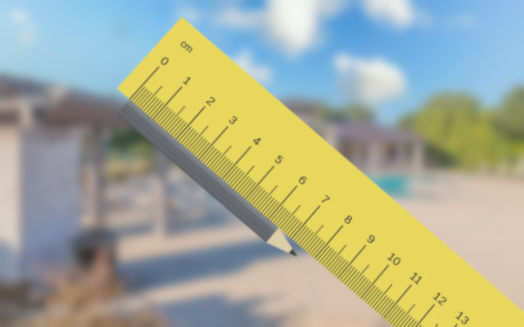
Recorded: 7.5 cm
